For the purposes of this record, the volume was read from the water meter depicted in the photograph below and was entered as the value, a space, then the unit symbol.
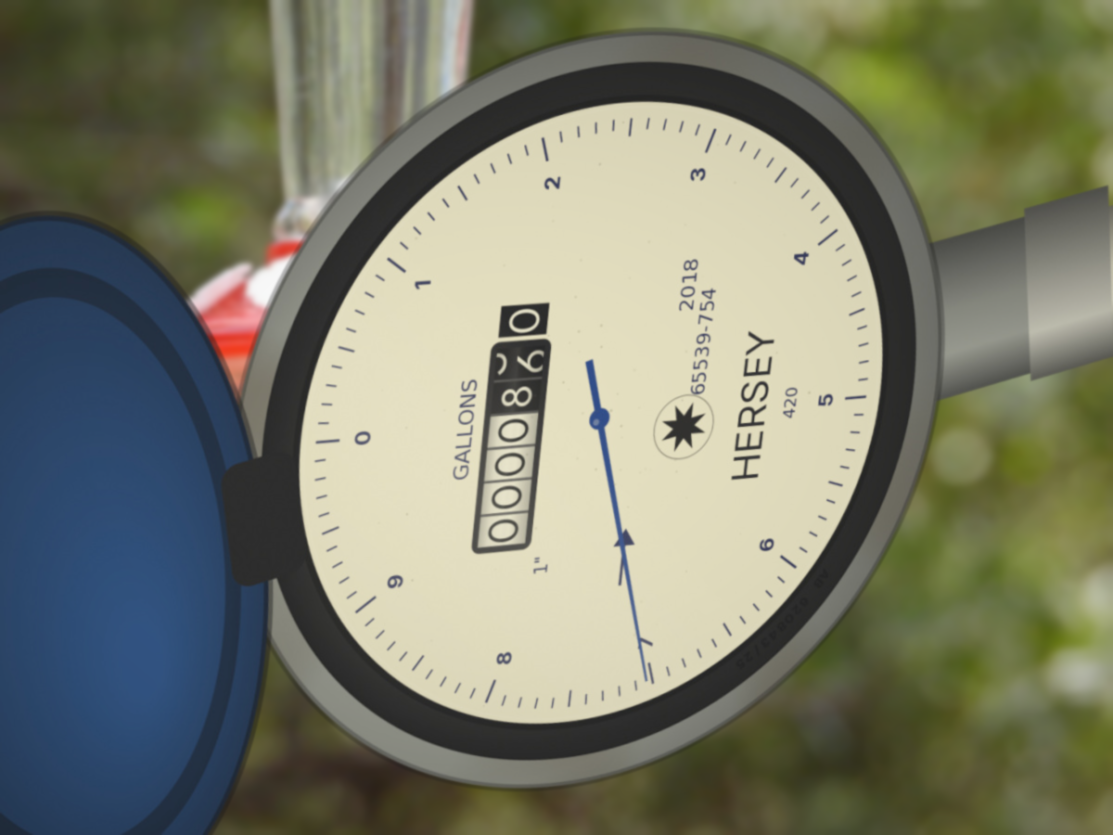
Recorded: 857.0 gal
